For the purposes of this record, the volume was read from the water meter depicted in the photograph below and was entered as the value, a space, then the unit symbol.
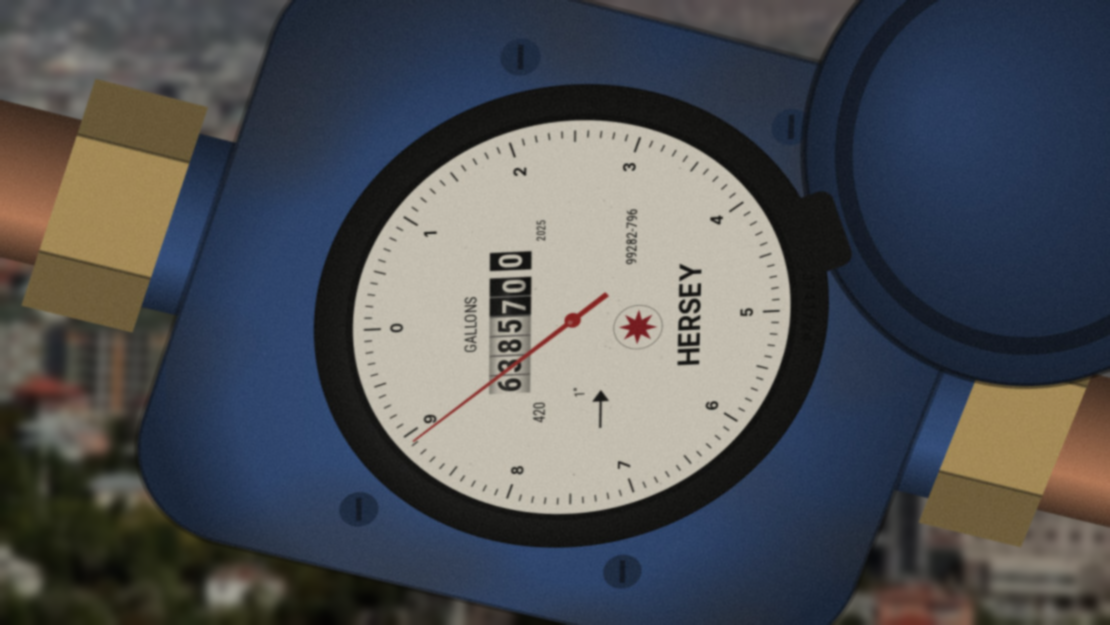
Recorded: 6385698.9 gal
